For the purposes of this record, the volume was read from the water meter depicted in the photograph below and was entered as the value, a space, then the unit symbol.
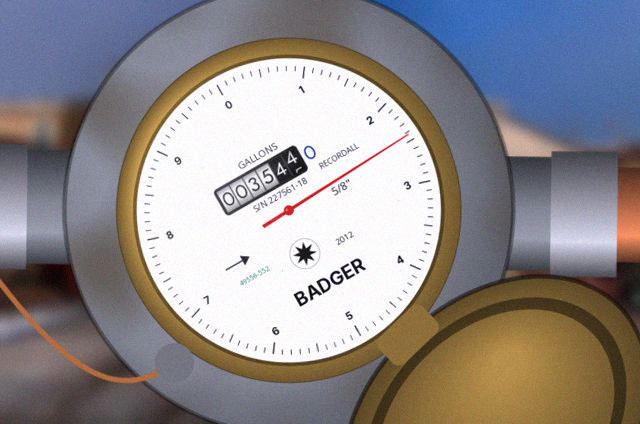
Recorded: 35442.4 gal
